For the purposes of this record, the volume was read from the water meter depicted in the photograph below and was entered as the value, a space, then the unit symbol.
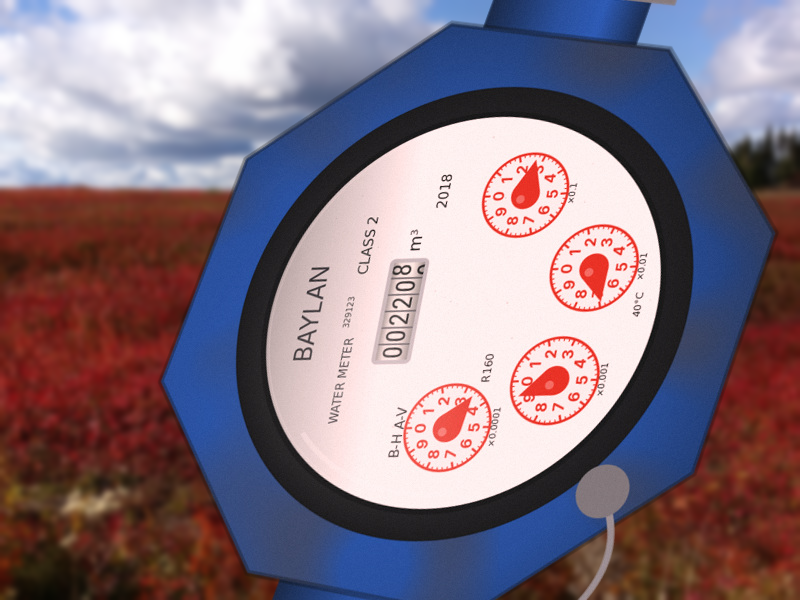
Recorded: 2208.2693 m³
